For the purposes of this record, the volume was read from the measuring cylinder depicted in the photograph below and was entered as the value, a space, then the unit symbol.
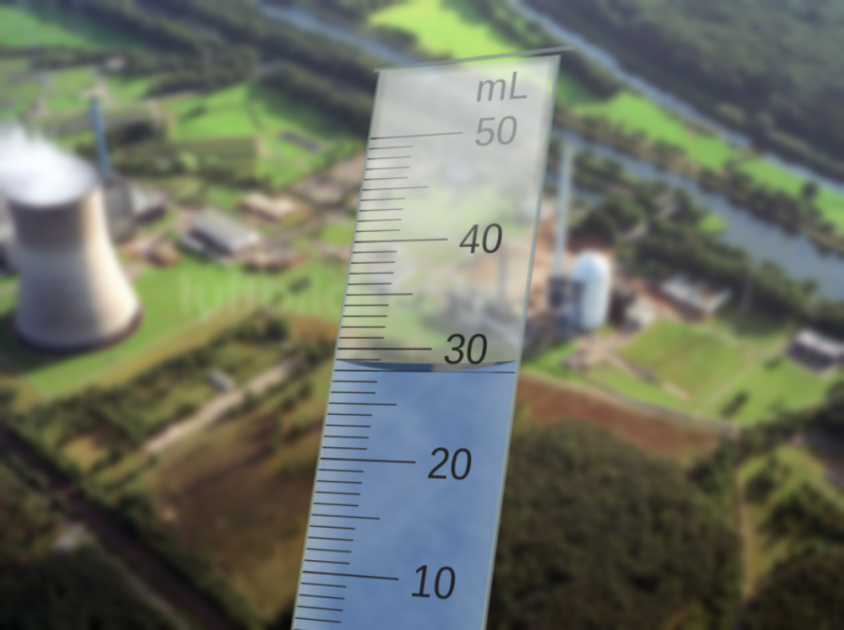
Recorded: 28 mL
